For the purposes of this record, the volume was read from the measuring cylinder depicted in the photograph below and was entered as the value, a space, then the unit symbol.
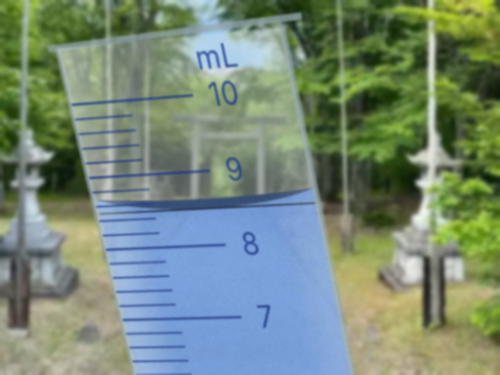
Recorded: 8.5 mL
